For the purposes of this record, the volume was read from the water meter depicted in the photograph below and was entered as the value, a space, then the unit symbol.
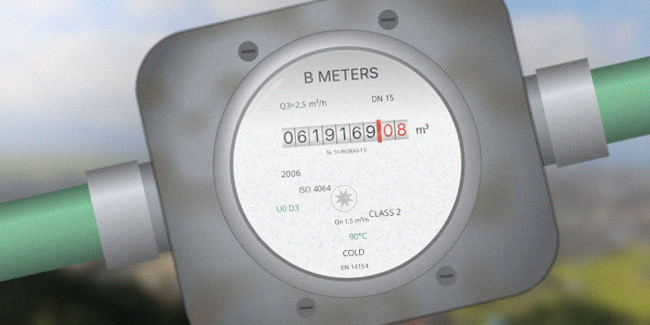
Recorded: 619169.08 m³
